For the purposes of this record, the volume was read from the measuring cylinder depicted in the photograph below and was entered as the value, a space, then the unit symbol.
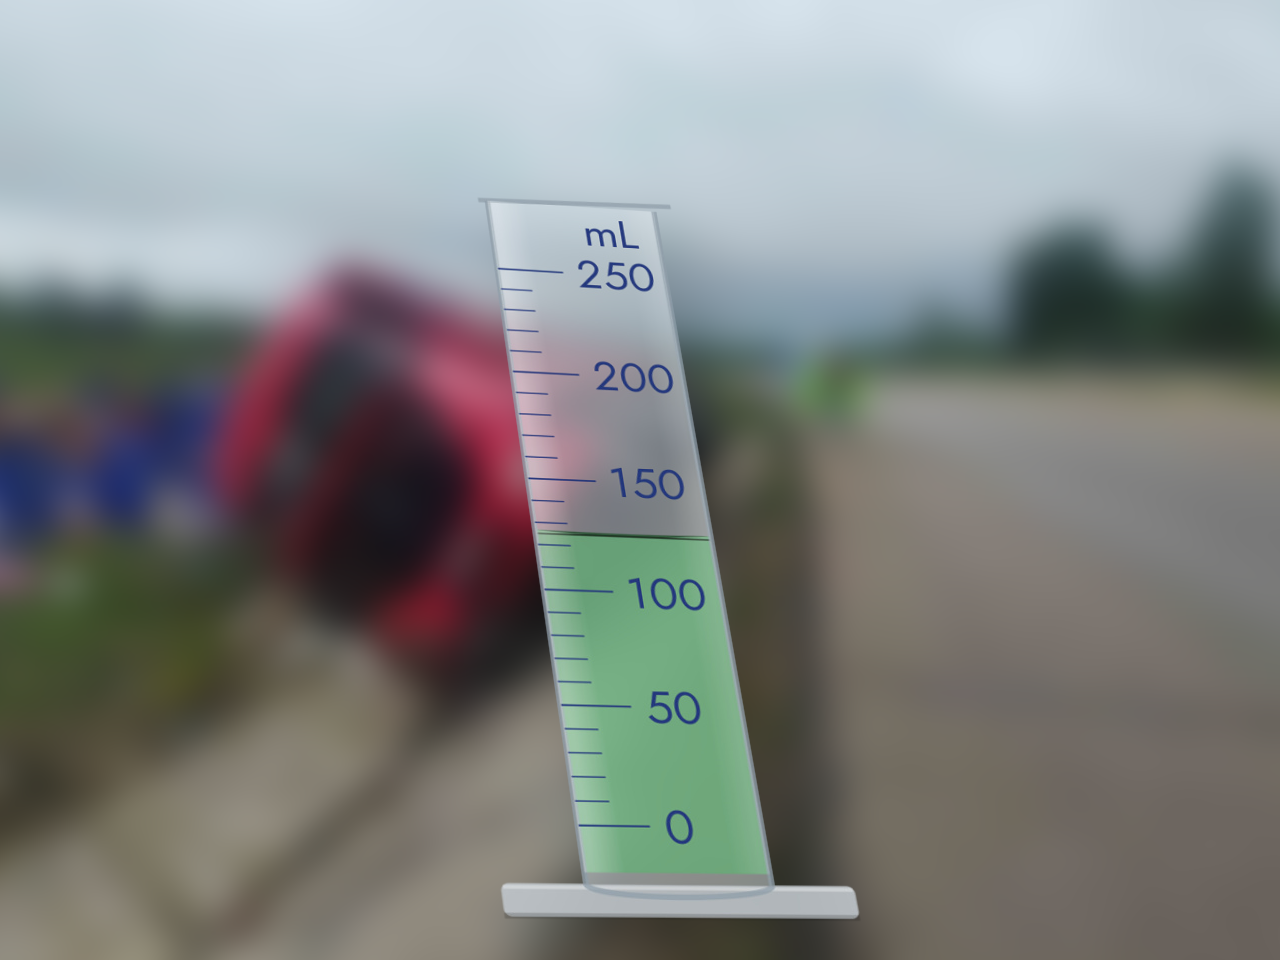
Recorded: 125 mL
